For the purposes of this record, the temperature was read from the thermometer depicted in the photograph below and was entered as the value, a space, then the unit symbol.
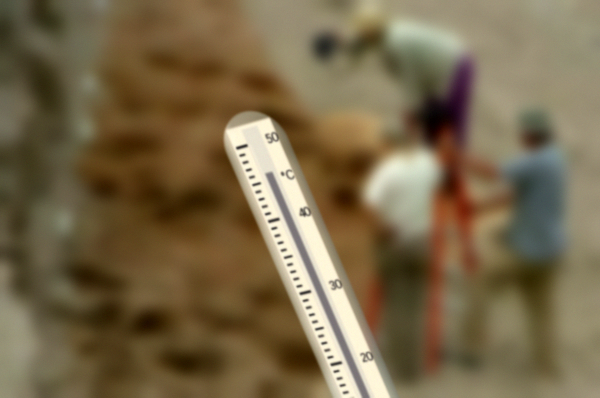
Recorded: 46 °C
